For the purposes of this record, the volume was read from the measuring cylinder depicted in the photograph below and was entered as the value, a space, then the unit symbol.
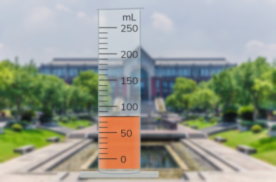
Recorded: 80 mL
